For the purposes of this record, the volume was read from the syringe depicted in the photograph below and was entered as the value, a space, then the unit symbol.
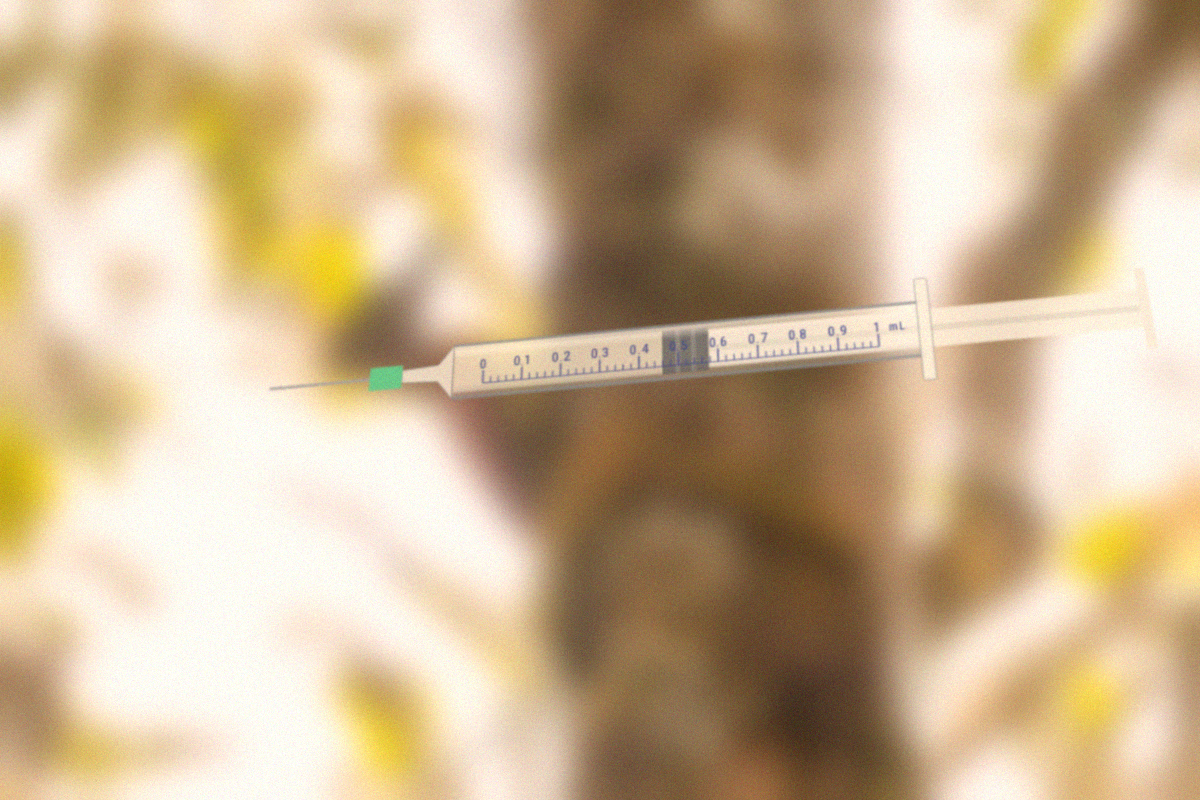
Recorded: 0.46 mL
